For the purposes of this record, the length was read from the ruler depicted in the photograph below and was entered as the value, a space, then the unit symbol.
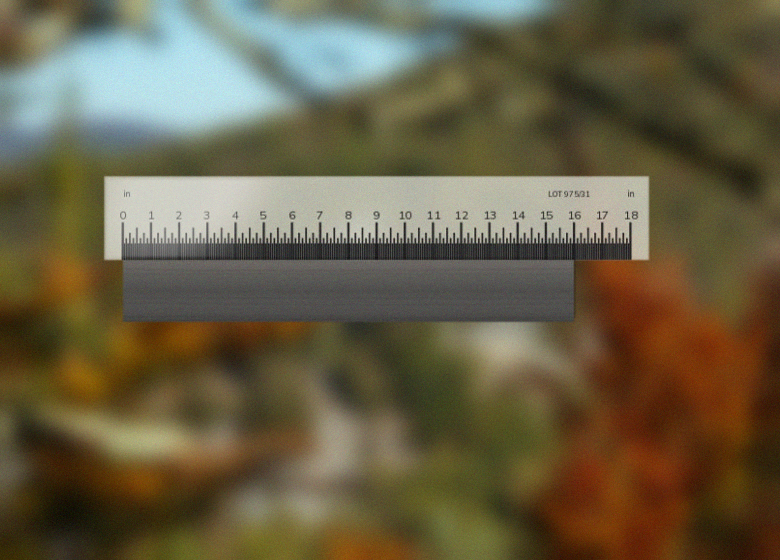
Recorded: 16 in
